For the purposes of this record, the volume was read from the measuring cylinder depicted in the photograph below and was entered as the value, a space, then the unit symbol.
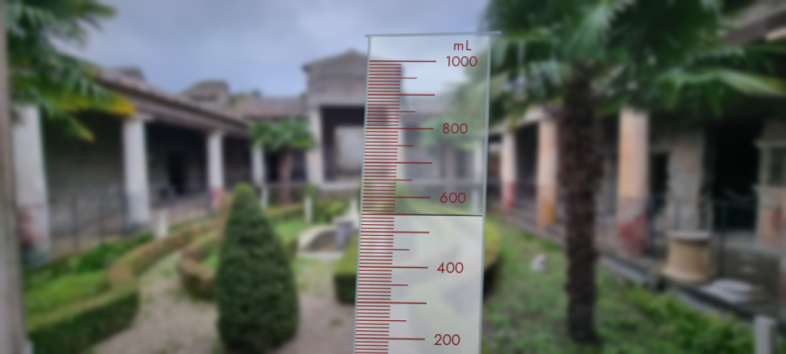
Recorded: 550 mL
